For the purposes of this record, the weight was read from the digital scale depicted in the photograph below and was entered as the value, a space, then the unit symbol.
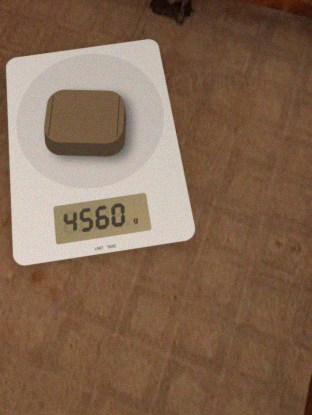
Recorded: 4560 g
